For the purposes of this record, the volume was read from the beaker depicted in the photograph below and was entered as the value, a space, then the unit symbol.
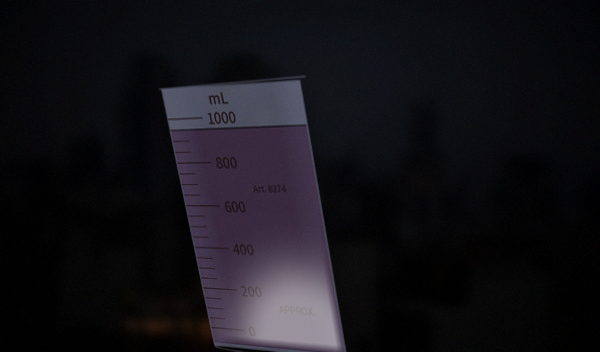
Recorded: 950 mL
